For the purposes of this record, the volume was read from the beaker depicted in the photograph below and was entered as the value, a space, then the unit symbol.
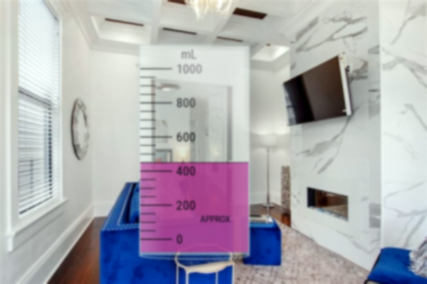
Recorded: 450 mL
